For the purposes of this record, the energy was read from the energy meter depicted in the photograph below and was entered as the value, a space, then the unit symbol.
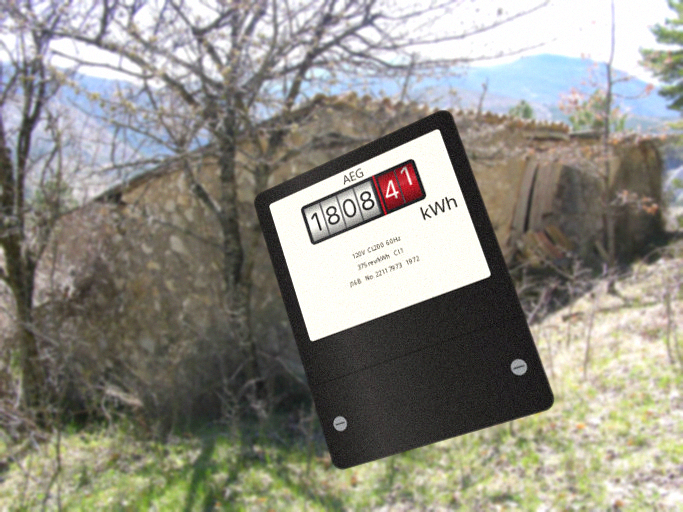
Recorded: 1808.41 kWh
